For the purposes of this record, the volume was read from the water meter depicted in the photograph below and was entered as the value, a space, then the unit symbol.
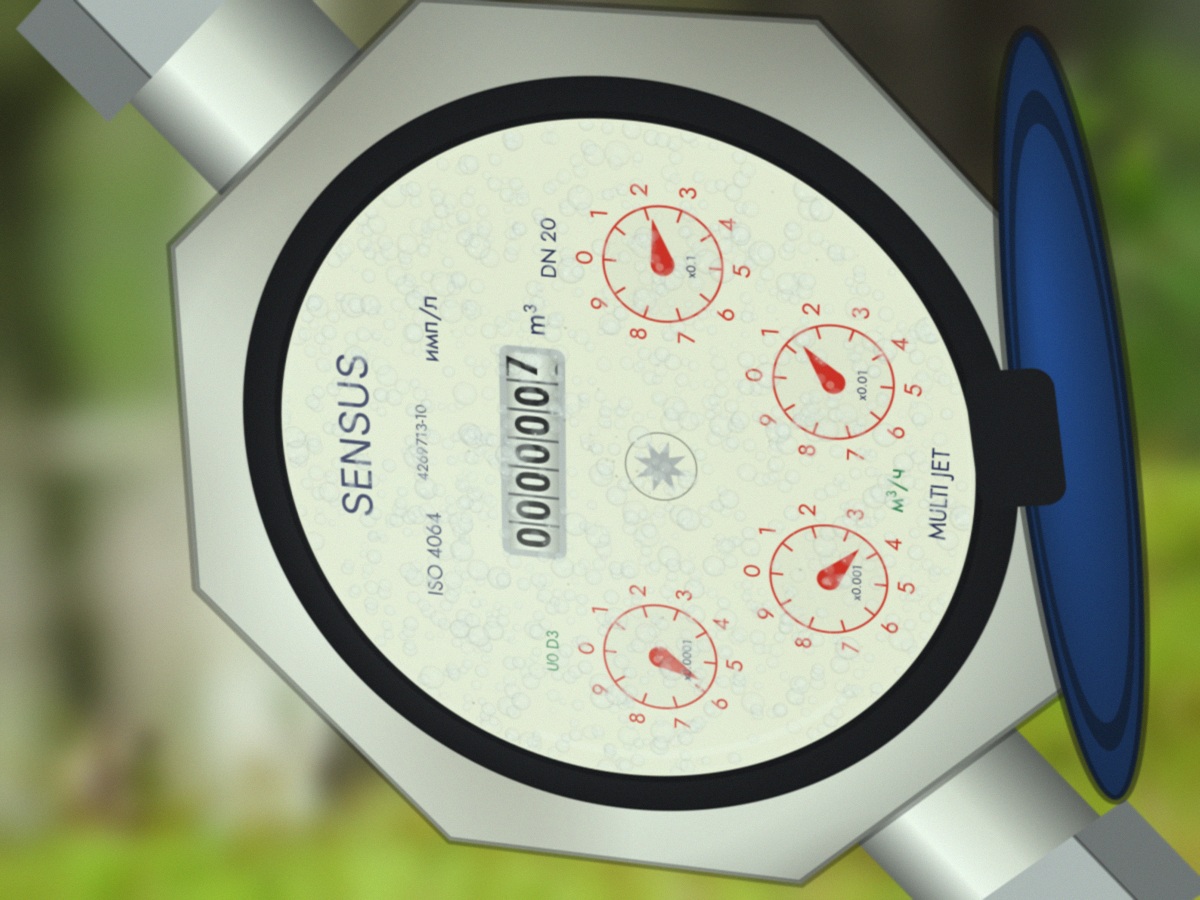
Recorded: 7.2135 m³
